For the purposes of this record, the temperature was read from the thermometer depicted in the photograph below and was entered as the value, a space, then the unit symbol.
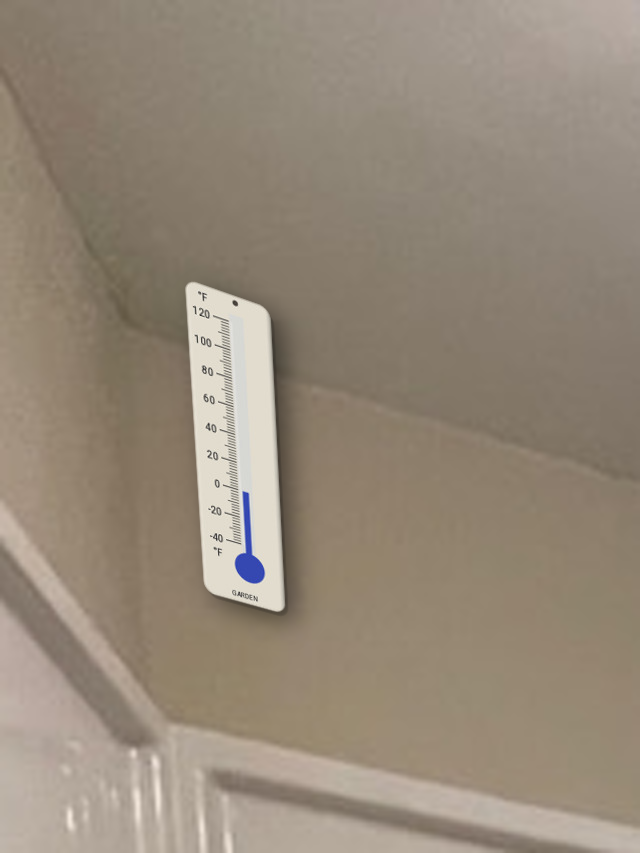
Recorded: 0 °F
